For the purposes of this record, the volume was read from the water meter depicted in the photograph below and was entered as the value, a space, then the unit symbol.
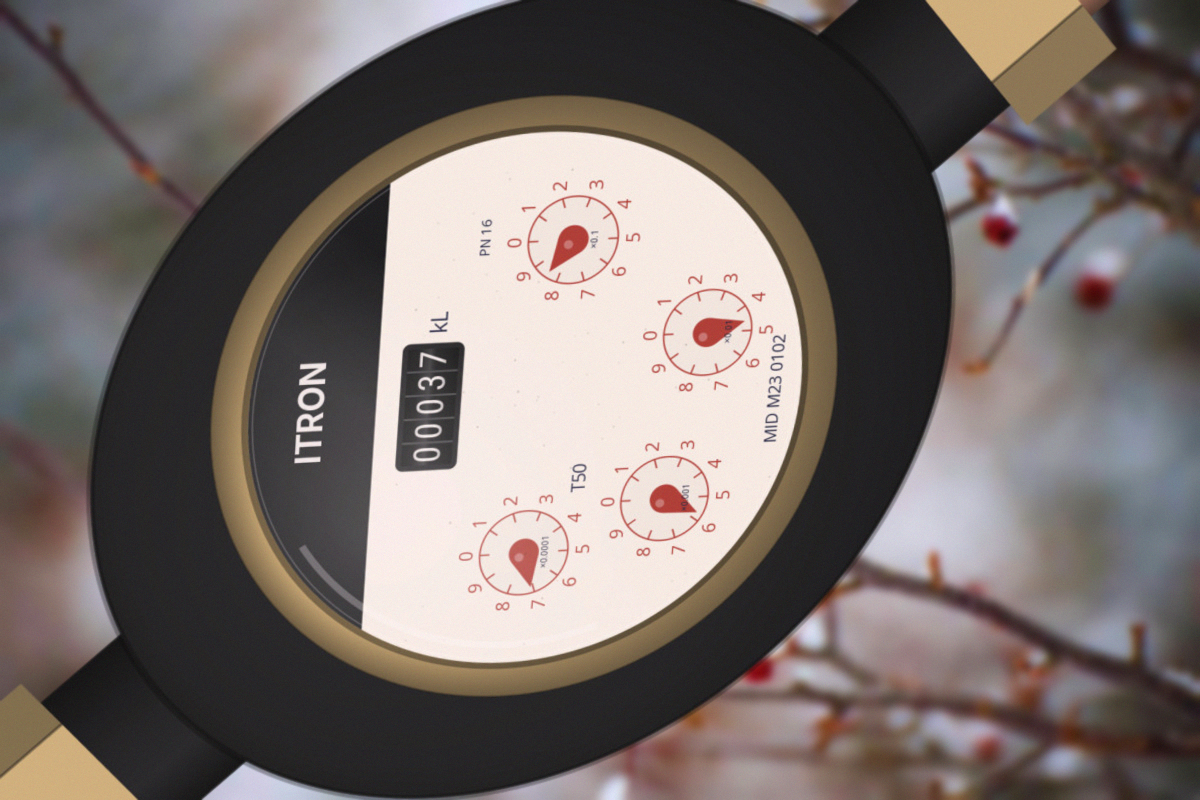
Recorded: 37.8457 kL
